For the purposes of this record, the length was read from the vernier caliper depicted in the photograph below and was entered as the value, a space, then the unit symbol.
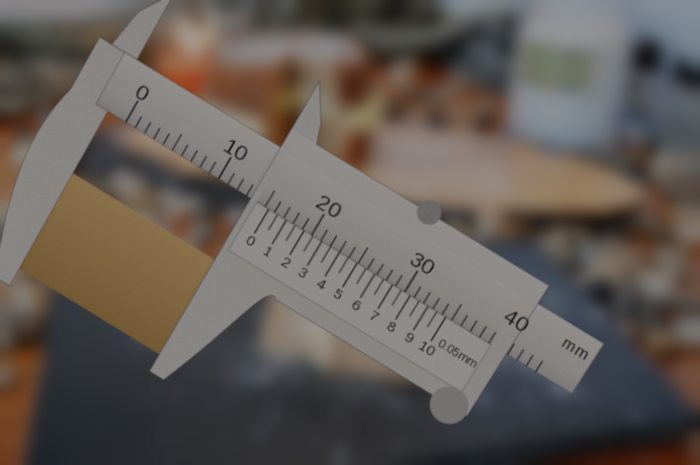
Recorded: 15.4 mm
